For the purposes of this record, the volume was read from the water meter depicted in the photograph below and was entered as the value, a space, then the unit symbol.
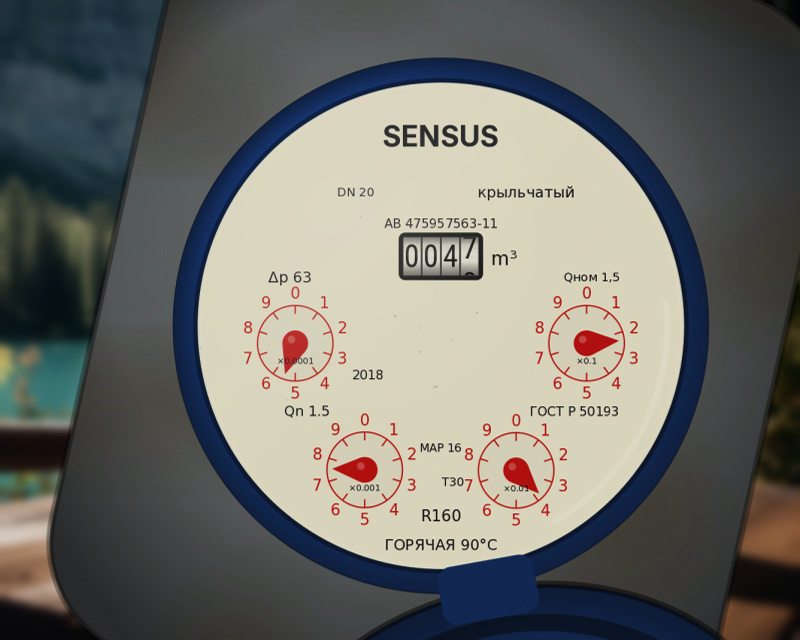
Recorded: 47.2375 m³
